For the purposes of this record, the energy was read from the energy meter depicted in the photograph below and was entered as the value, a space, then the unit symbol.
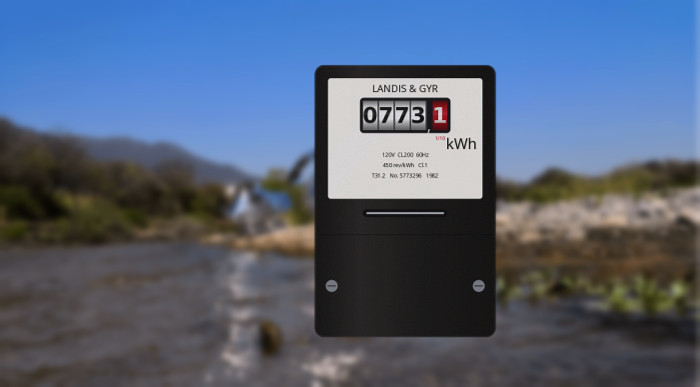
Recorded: 773.1 kWh
